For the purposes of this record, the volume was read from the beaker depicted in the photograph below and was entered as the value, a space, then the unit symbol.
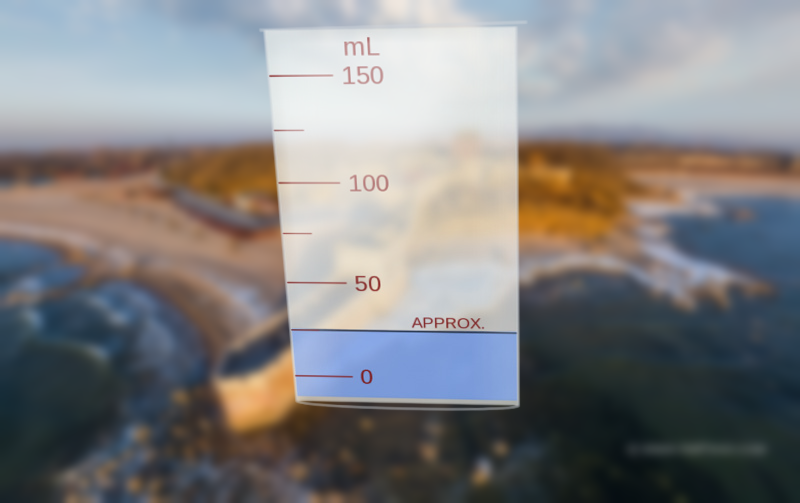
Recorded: 25 mL
